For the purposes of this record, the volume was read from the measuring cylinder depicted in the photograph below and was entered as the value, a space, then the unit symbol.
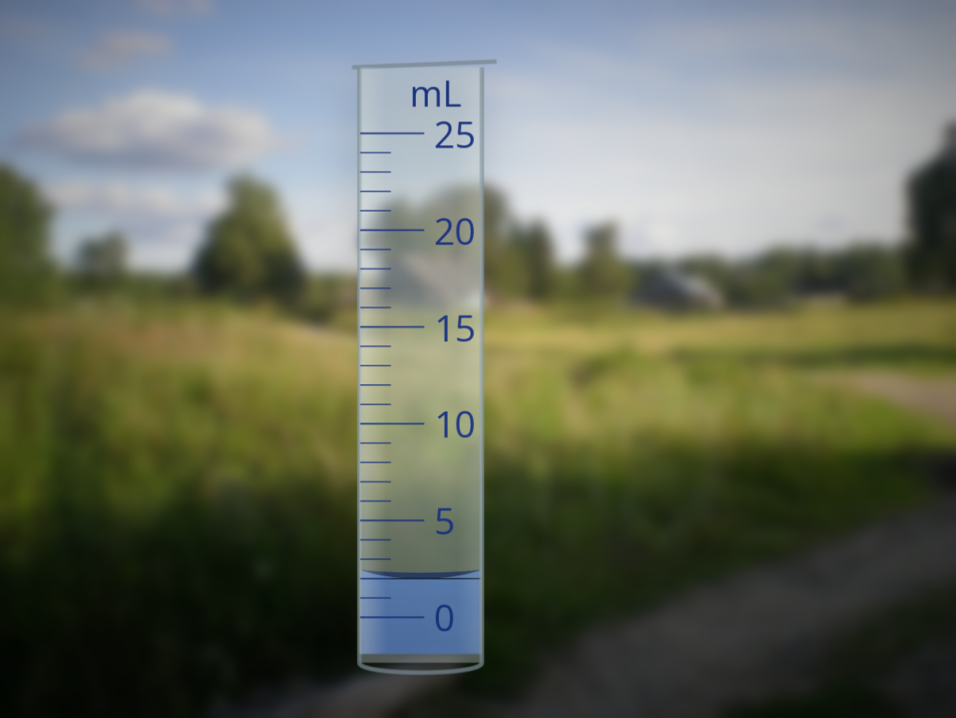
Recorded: 2 mL
